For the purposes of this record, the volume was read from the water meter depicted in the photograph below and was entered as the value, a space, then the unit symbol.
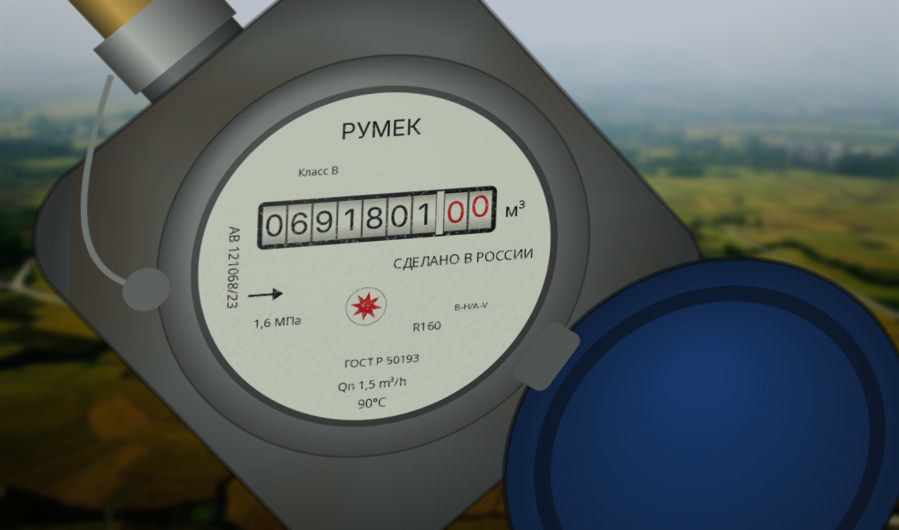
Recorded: 691801.00 m³
